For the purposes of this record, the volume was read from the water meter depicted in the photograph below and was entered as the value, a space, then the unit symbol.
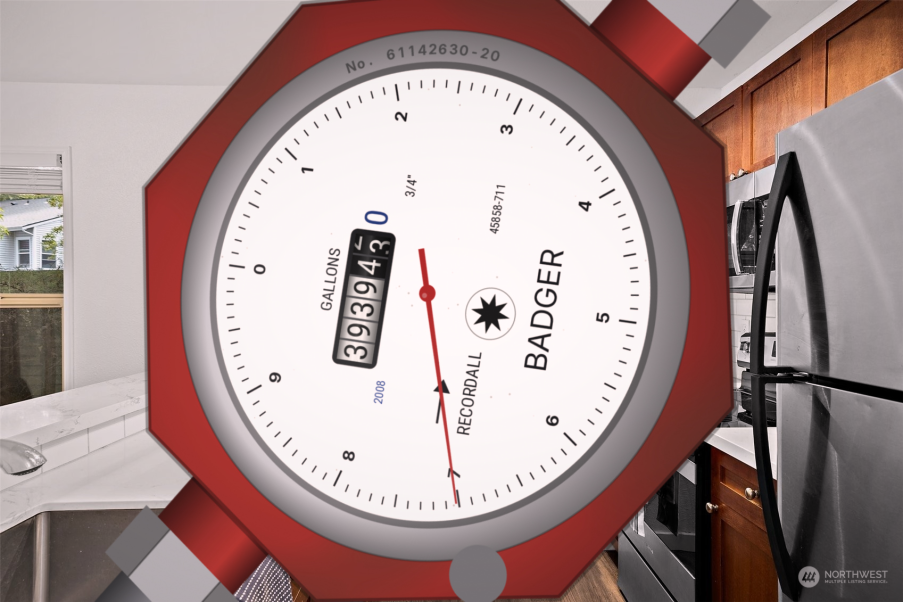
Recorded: 3939427.0 gal
